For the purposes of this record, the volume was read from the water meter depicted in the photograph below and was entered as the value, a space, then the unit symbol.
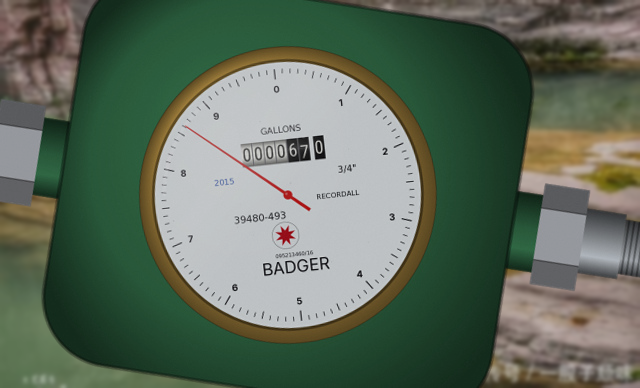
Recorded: 668.6 gal
